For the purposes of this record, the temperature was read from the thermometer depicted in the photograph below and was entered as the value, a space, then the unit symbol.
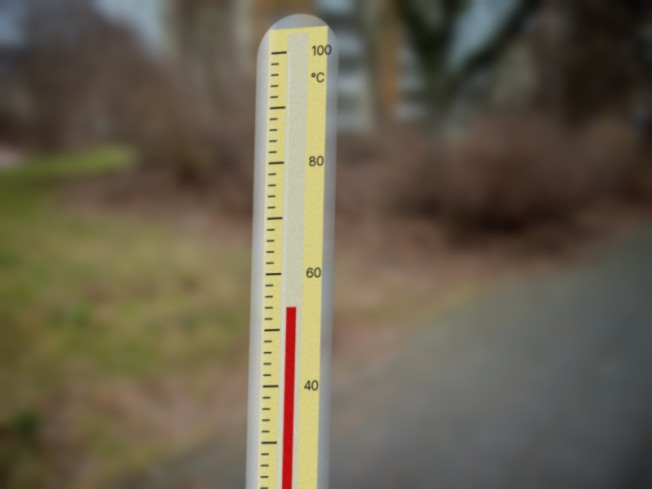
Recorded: 54 °C
